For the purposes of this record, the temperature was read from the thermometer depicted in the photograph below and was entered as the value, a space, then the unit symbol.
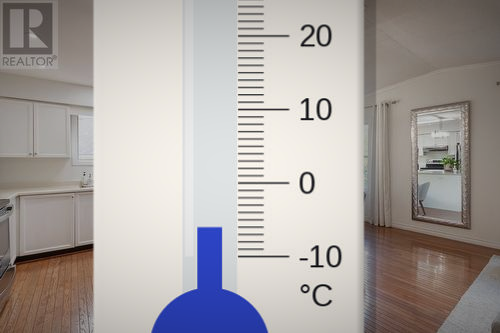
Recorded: -6 °C
